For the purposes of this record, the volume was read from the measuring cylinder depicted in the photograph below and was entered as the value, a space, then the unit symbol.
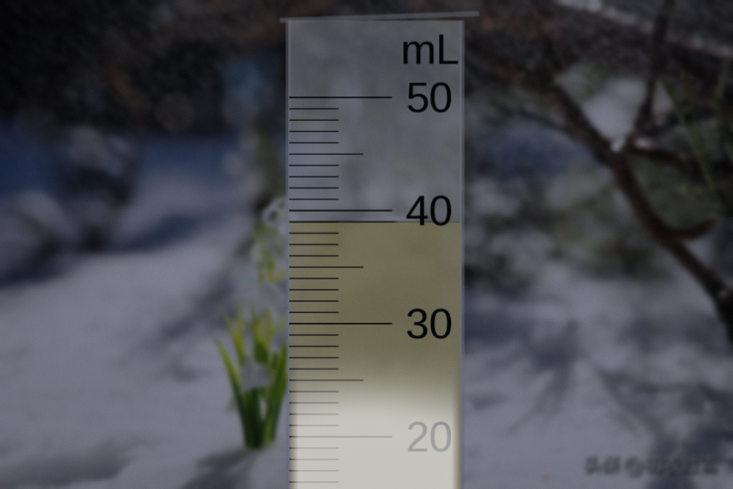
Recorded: 39 mL
